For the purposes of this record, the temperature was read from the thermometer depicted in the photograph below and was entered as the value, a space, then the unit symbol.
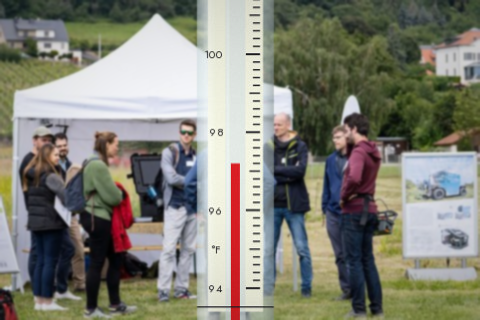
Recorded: 97.2 °F
